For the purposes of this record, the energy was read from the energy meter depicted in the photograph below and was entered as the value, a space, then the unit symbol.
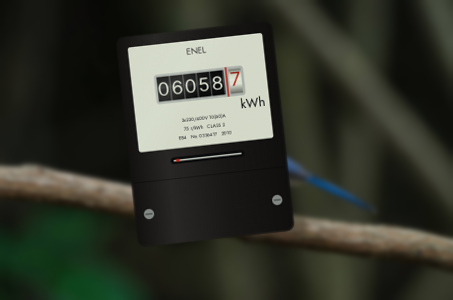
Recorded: 6058.7 kWh
